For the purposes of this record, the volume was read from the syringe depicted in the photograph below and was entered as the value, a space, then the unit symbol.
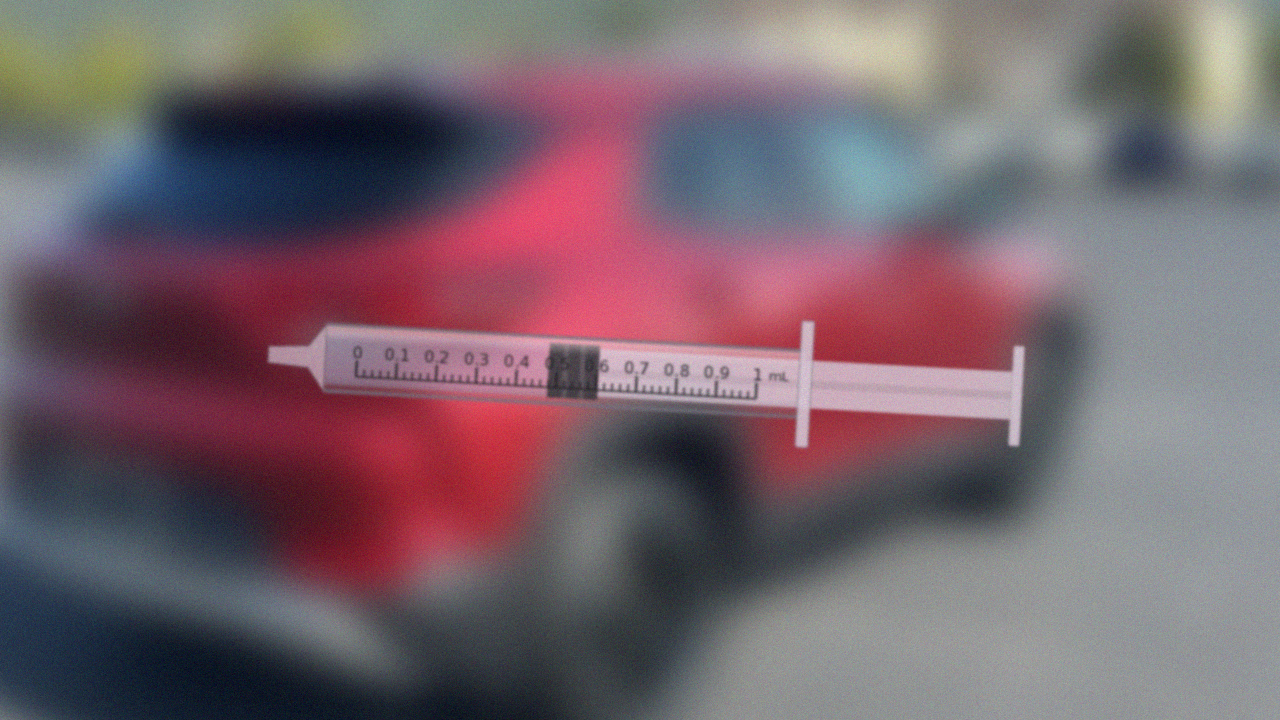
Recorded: 0.48 mL
